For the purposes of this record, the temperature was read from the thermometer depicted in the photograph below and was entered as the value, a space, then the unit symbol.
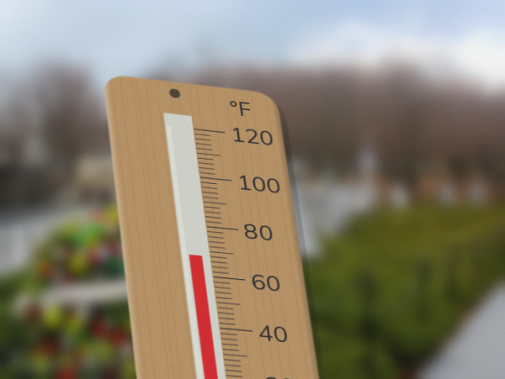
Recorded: 68 °F
